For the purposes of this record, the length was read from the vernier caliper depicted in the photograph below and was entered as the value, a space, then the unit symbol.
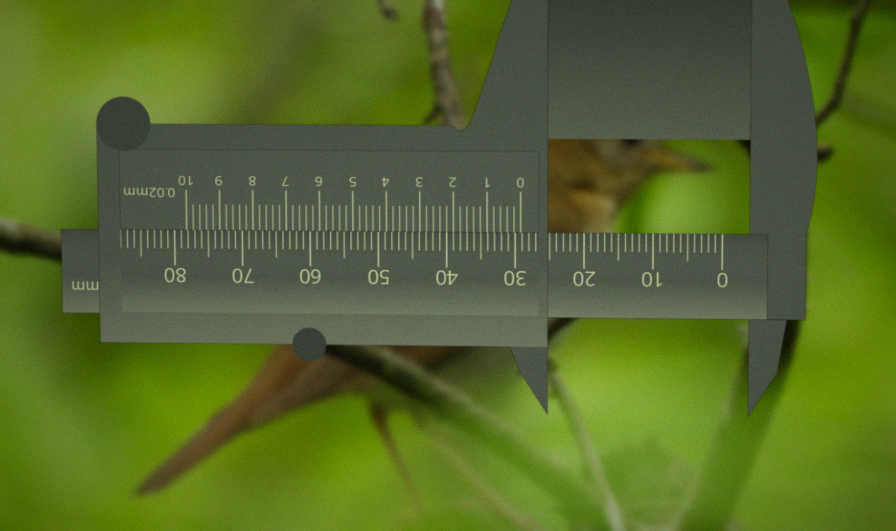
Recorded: 29.2 mm
